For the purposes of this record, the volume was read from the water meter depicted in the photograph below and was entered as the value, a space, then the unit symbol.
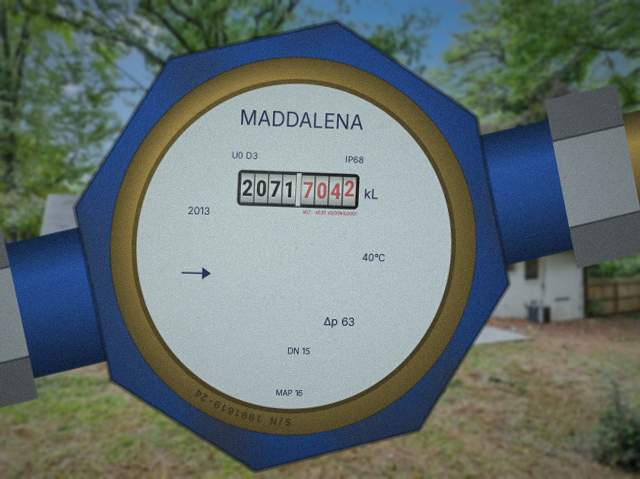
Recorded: 2071.7042 kL
